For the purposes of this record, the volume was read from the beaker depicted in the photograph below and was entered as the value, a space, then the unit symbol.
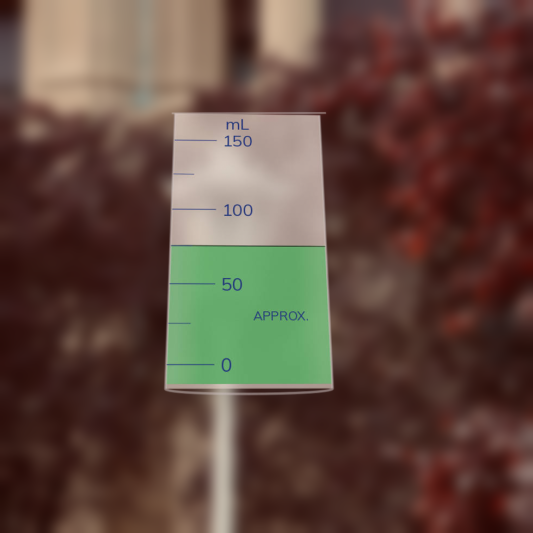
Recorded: 75 mL
